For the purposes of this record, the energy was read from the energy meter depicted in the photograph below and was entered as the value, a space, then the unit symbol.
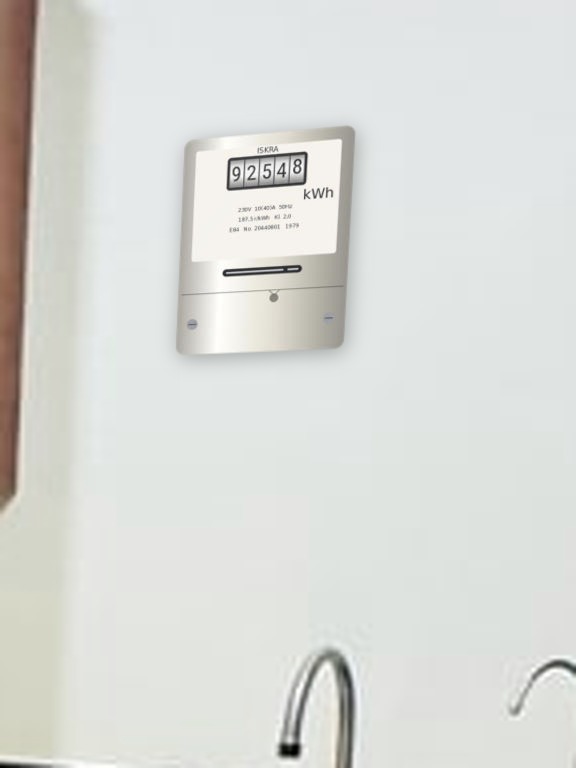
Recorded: 92548 kWh
